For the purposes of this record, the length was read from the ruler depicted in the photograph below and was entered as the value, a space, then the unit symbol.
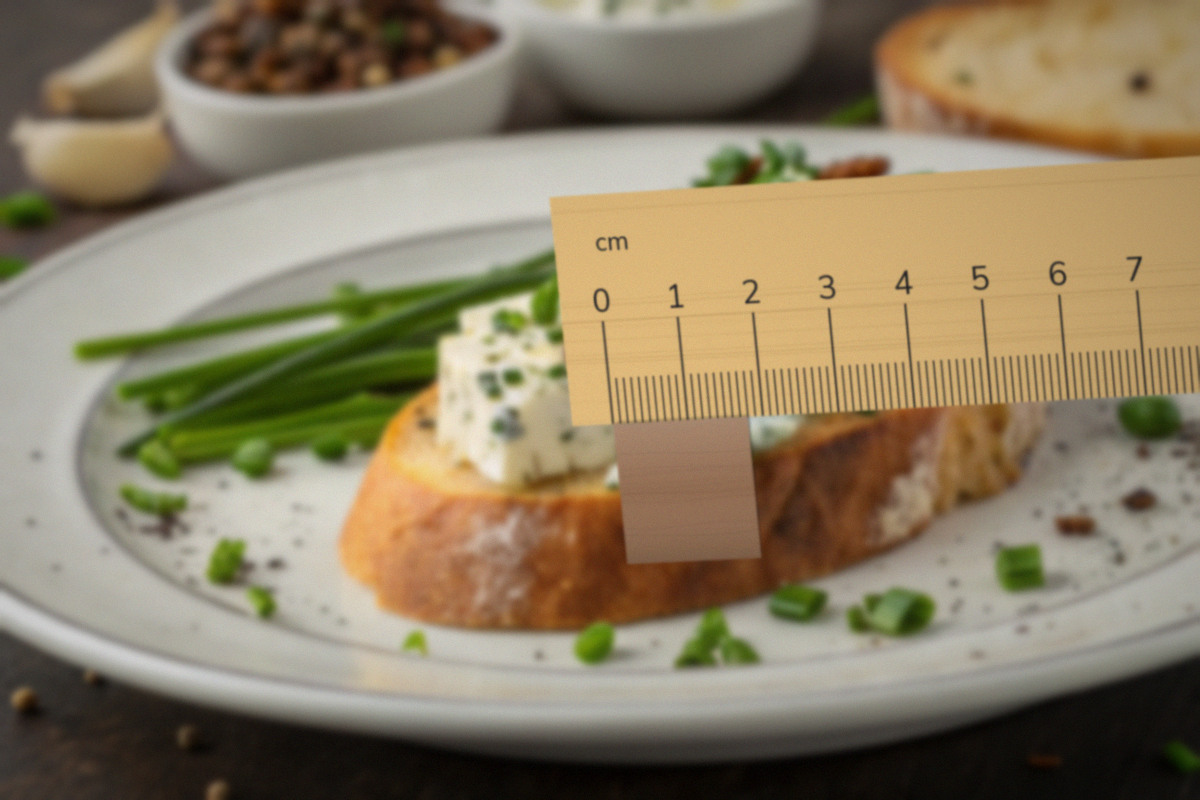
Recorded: 1.8 cm
